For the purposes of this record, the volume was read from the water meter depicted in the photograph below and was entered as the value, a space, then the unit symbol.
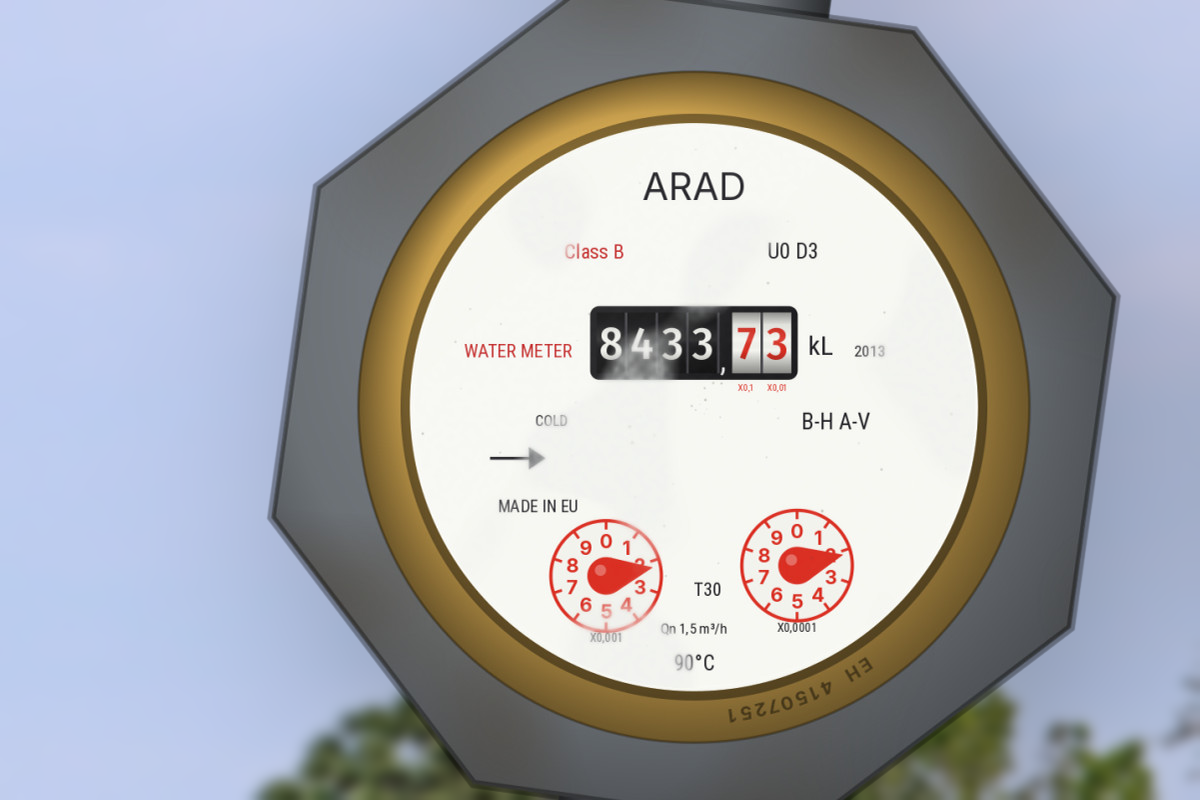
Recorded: 8433.7322 kL
